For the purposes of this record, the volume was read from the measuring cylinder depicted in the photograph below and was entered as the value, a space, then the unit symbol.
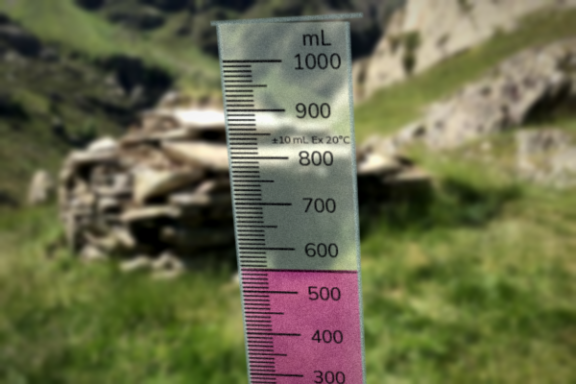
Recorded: 550 mL
